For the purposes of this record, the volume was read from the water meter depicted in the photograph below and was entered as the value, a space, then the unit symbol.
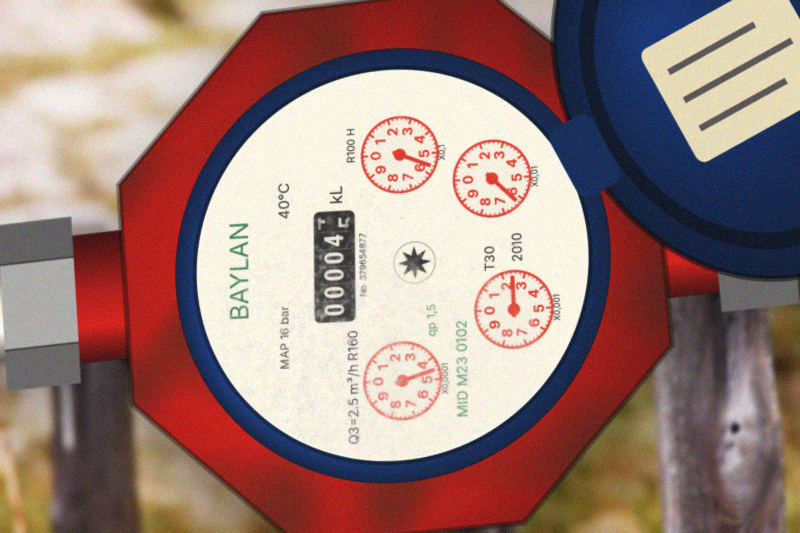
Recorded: 44.5624 kL
